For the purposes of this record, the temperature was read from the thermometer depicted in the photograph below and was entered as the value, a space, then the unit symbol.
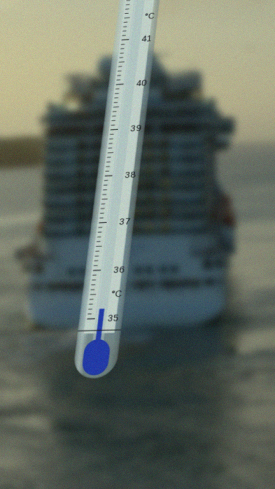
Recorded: 35.2 °C
